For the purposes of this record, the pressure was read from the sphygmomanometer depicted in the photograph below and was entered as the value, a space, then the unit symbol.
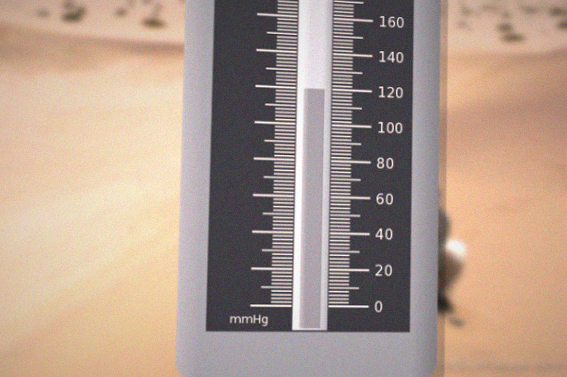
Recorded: 120 mmHg
